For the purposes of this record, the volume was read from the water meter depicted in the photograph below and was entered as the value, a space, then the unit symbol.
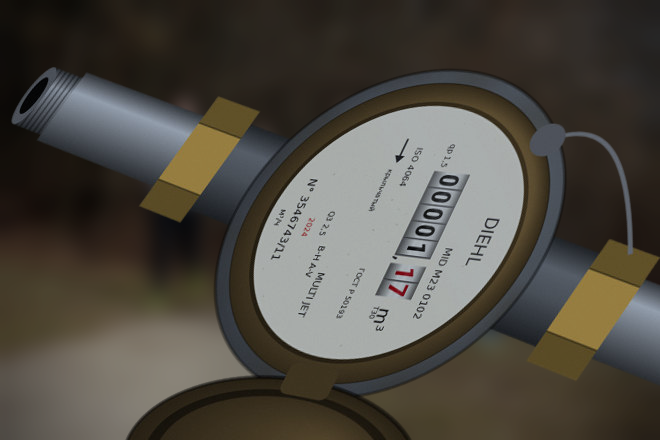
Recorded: 1.17 m³
